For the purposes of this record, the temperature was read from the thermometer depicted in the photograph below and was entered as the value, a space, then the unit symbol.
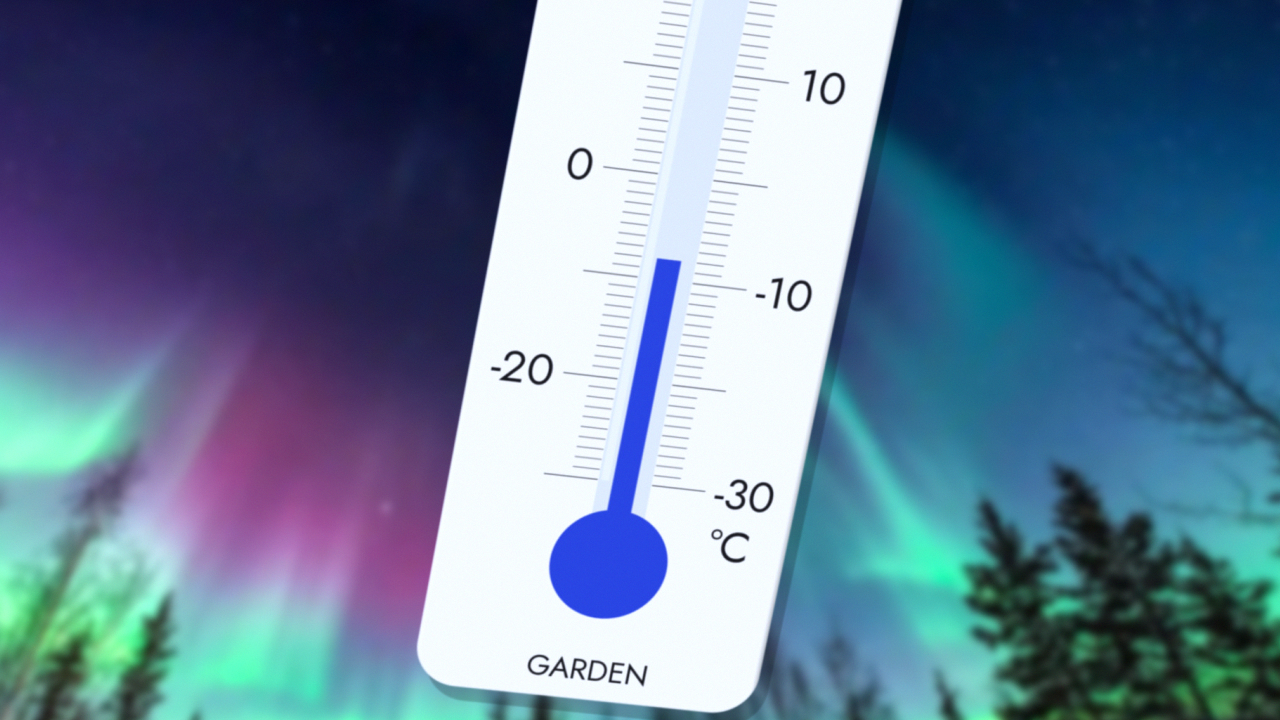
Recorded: -8 °C
